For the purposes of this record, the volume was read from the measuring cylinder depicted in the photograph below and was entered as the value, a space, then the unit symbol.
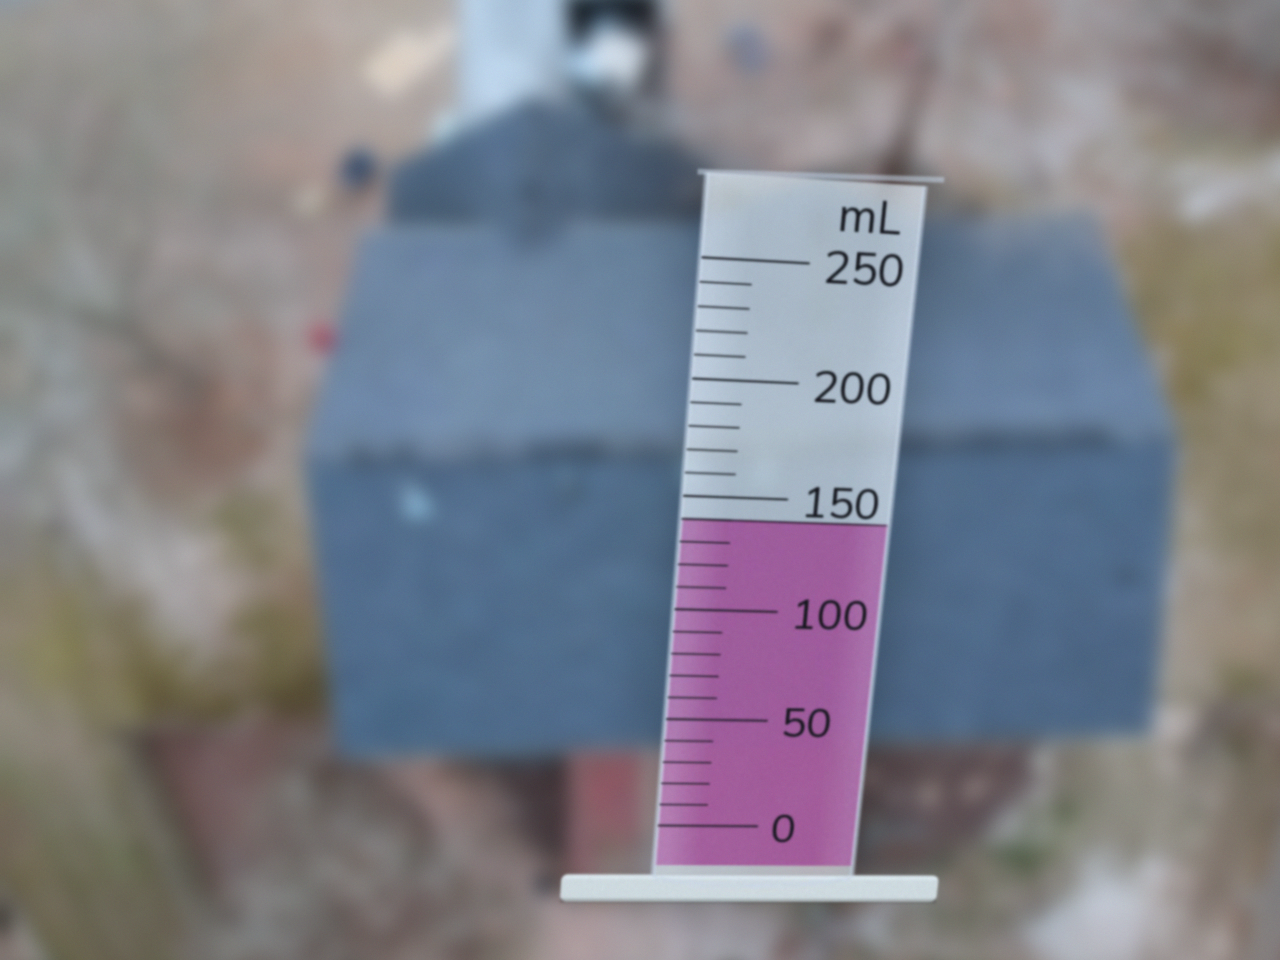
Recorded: 140 mL
